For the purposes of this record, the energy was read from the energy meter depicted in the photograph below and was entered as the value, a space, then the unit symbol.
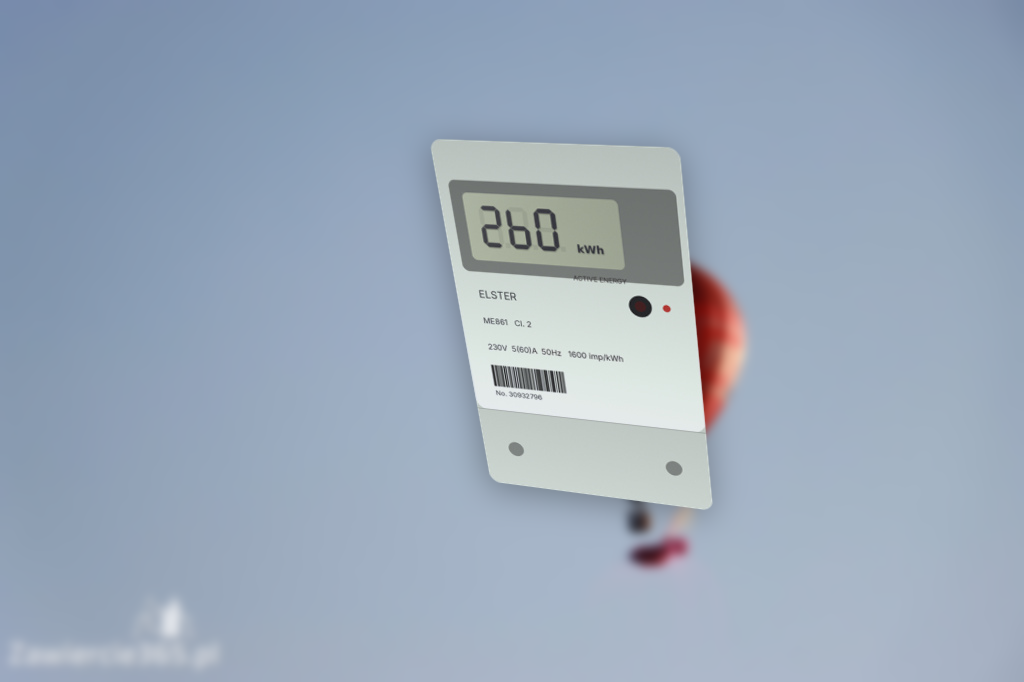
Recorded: 260 kWh
